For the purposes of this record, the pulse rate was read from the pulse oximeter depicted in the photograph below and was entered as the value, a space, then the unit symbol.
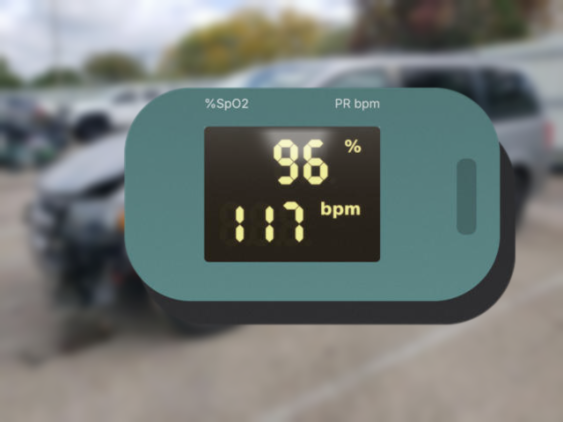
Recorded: 117 bpm
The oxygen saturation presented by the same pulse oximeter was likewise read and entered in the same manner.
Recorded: 96 %
